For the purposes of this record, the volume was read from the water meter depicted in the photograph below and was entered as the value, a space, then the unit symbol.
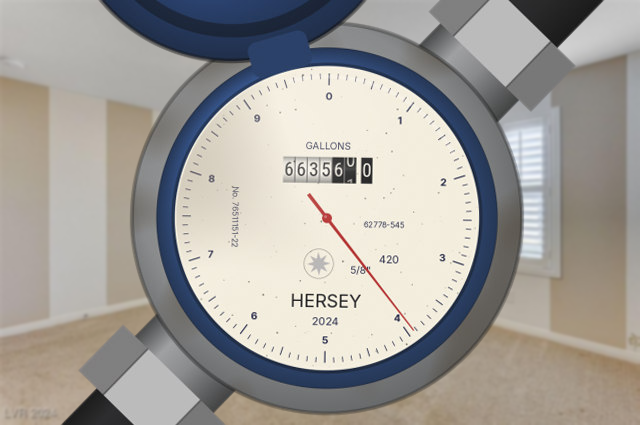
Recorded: 6635603.9 gal
